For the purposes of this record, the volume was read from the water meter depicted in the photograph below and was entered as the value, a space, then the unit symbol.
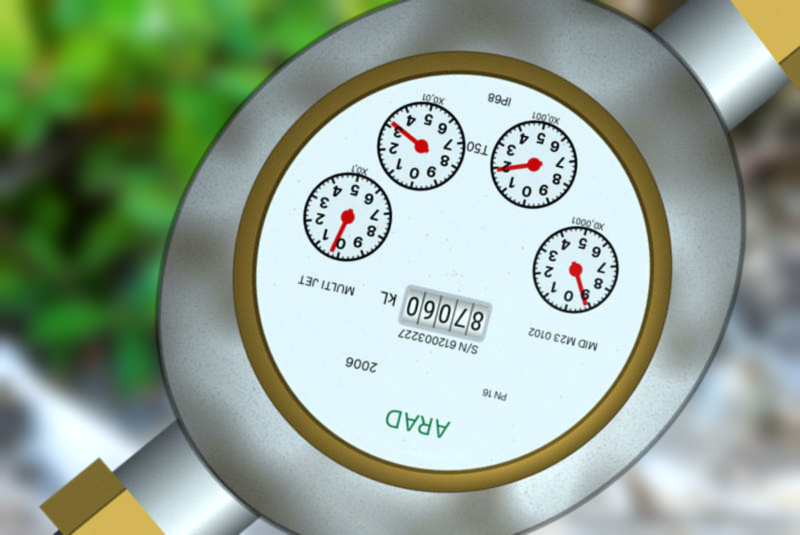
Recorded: 87060.0319 kL
